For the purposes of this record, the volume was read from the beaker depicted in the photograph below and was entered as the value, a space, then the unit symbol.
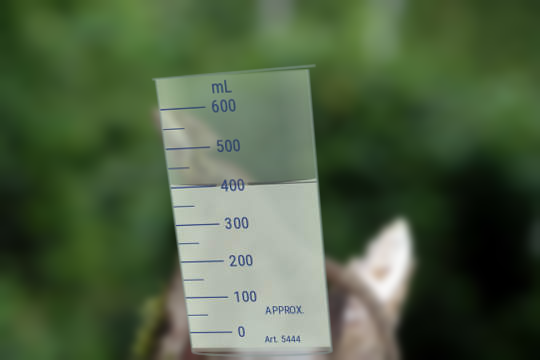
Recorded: 400 mL
